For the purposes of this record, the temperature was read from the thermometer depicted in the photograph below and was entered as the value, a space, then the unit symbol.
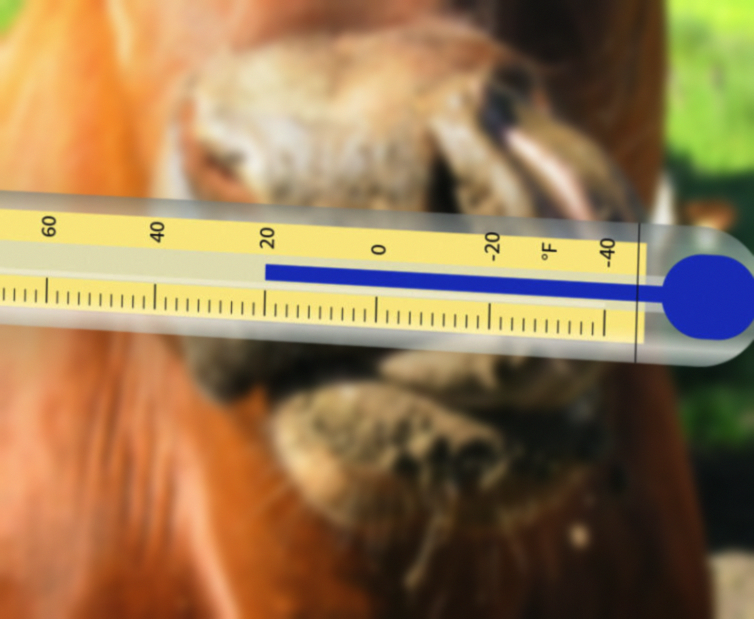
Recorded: 20 °F
